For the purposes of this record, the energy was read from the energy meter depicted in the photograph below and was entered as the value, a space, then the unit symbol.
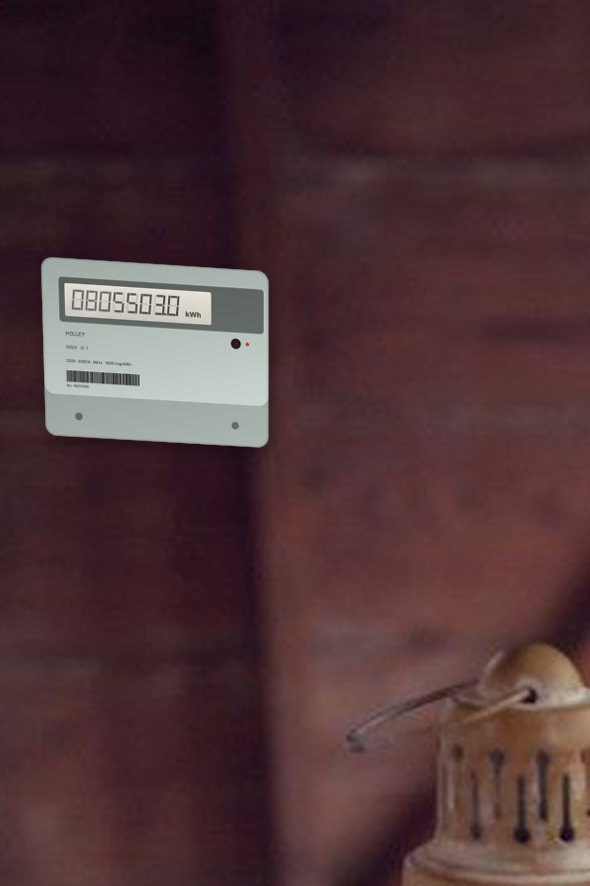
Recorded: 805503.0 kWh
